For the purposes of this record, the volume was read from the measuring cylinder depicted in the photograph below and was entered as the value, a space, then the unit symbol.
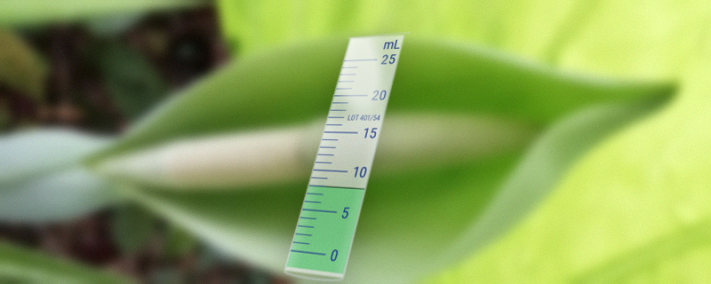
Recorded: 8 mL
